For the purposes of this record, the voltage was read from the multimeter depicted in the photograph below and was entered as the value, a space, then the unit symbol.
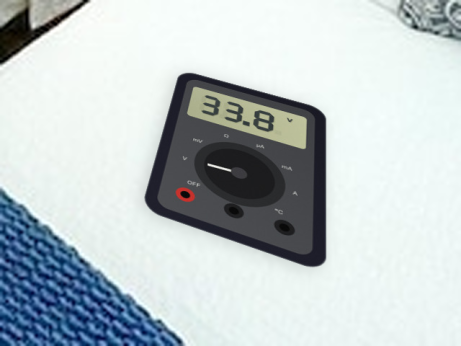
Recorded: 33.8 V
